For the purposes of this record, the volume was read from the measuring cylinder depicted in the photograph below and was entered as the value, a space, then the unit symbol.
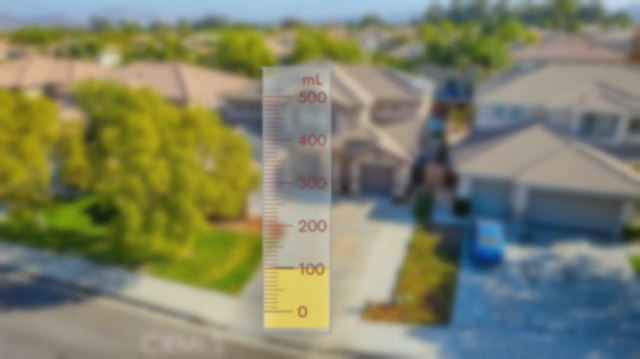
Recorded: 100 mL
